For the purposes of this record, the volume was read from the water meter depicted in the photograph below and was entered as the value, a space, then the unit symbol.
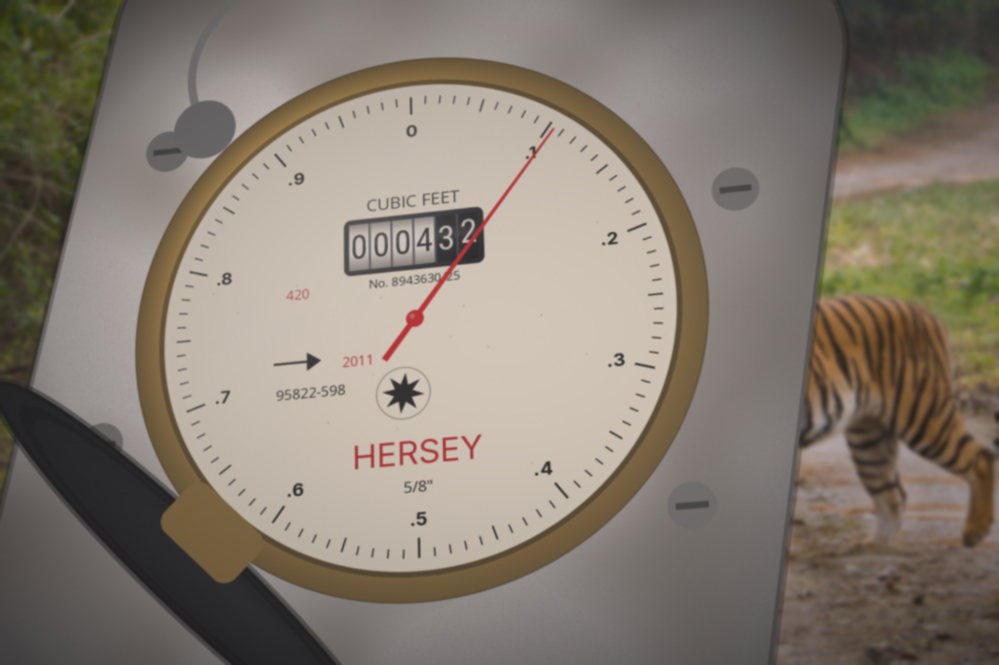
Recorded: 432.10 ft³
